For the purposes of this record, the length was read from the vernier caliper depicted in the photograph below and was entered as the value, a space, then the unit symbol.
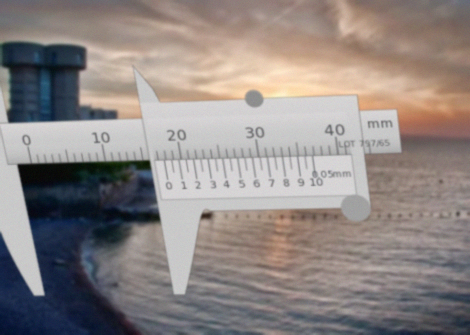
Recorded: 17.8 mm
